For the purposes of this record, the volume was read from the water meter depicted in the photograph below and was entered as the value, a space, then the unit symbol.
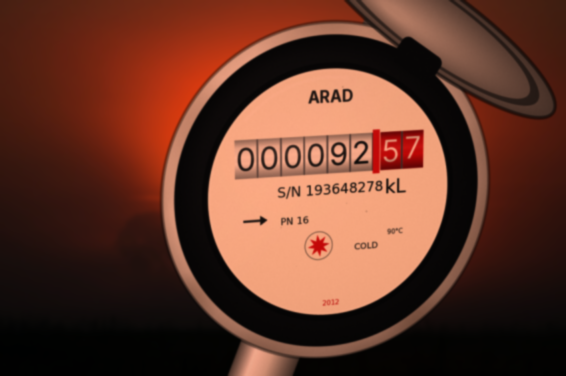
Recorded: 92.57 kL
